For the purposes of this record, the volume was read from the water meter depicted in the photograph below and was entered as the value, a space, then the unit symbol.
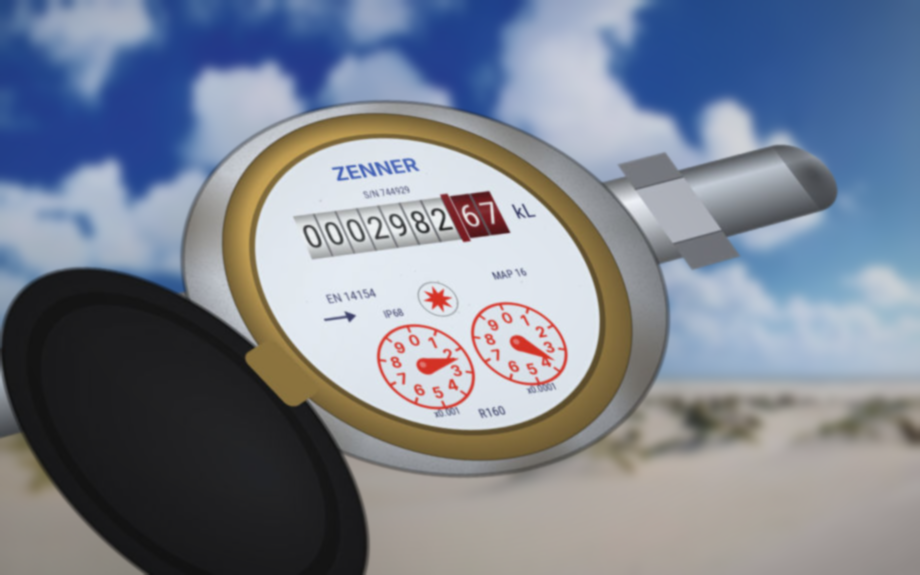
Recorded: 2982.6723 kL
